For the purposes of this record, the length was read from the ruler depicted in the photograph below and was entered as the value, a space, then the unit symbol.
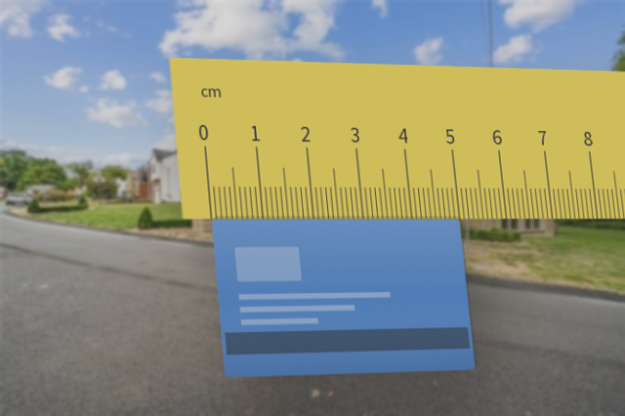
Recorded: 5 cm
